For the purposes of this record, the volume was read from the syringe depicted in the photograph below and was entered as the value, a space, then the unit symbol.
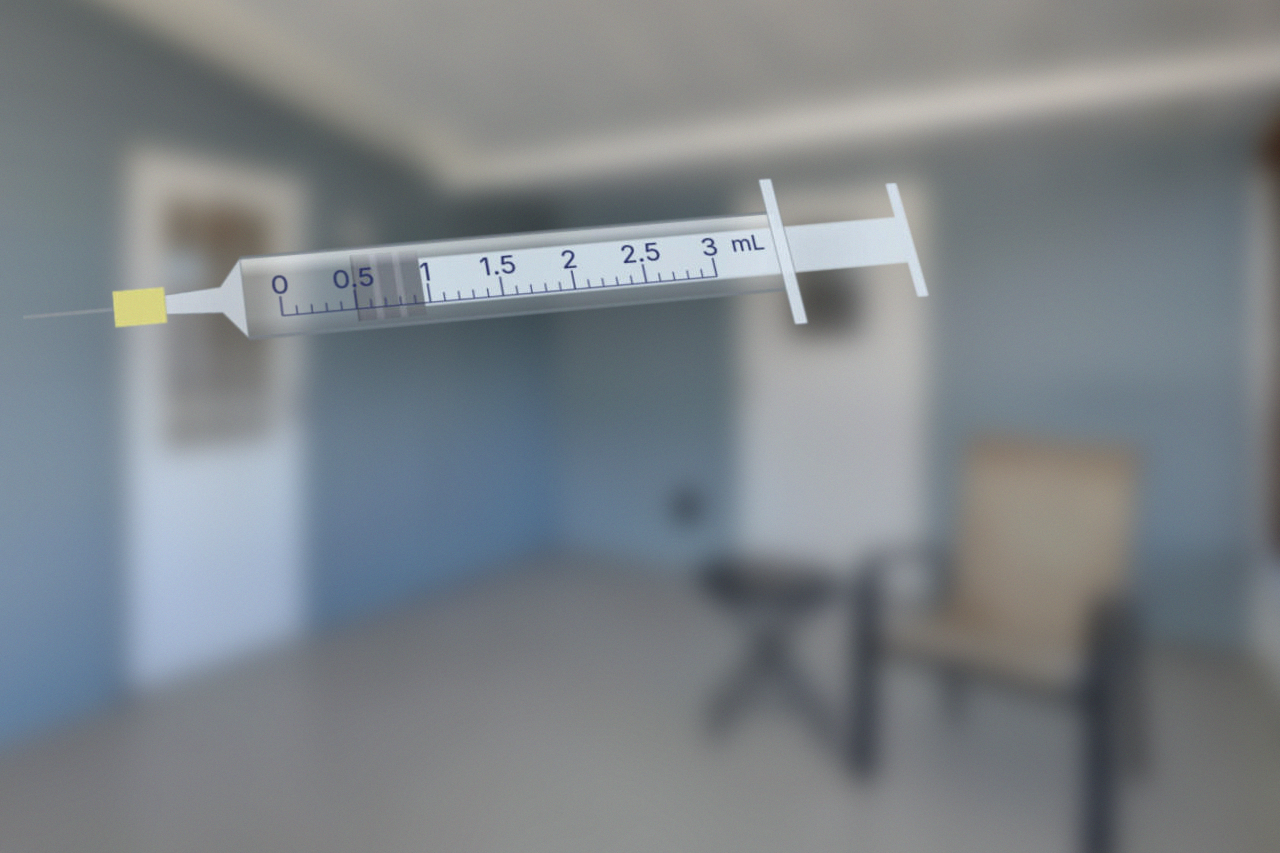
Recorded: 0.5 mL
